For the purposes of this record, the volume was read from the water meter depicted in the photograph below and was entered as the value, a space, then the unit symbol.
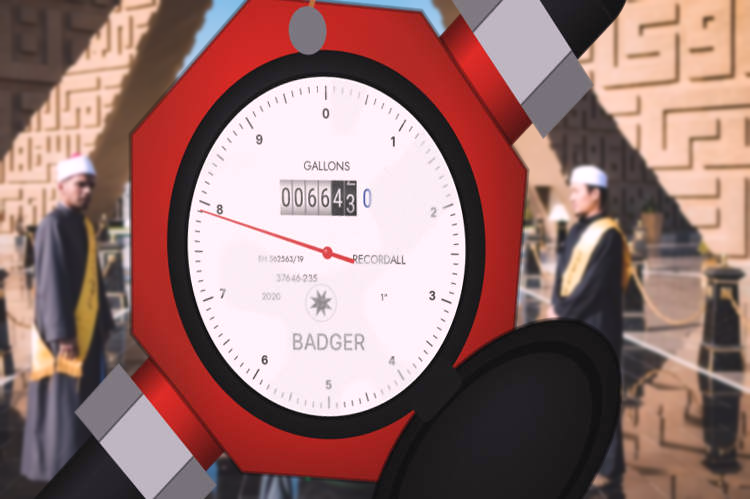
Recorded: 66427.9 gal
